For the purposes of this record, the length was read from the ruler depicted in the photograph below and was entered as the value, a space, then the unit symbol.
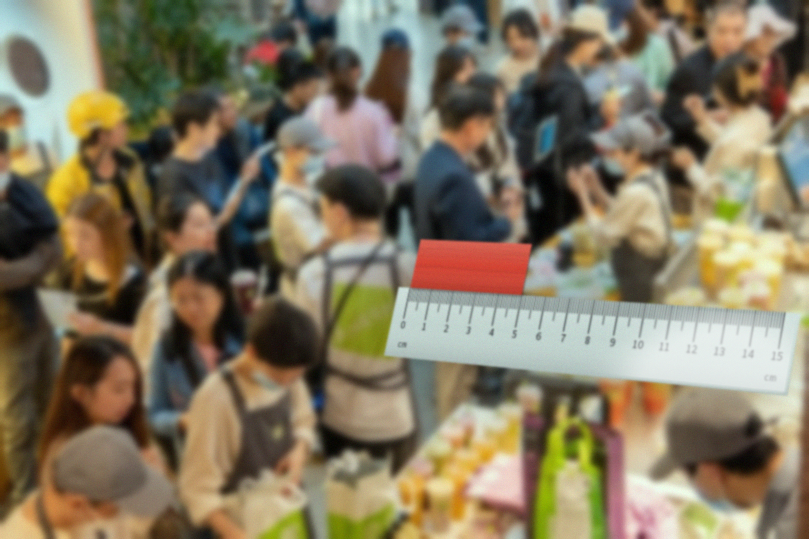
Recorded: 5 cm
